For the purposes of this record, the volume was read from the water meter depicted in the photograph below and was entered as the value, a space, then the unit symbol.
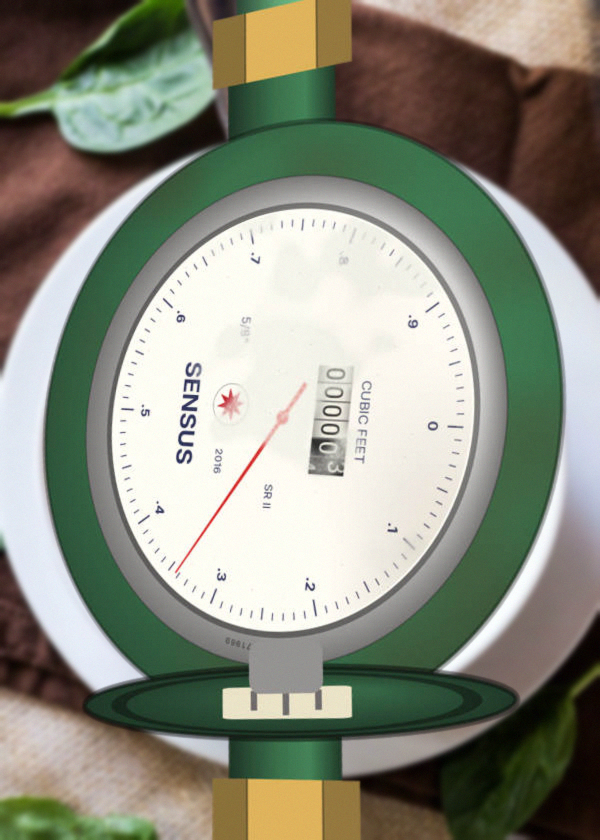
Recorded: 3.34 ft³
